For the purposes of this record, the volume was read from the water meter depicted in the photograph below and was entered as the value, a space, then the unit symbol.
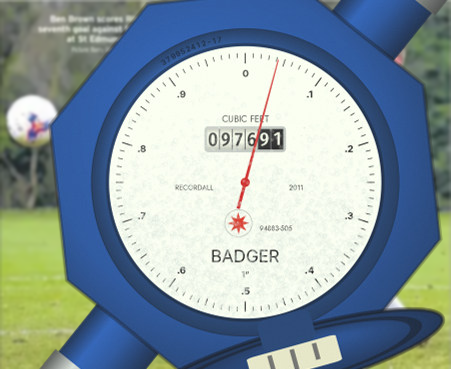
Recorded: 97691.04 ft³
